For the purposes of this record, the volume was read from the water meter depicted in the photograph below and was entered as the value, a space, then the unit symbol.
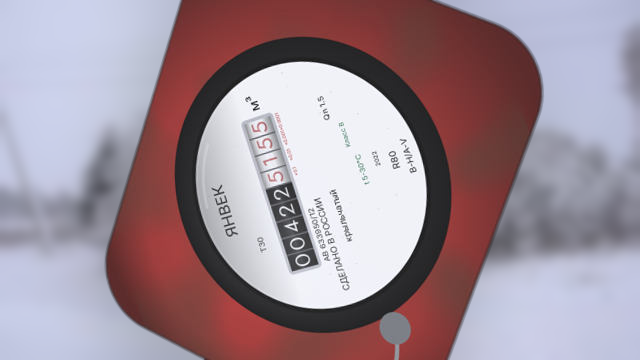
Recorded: 422.5155 m³
